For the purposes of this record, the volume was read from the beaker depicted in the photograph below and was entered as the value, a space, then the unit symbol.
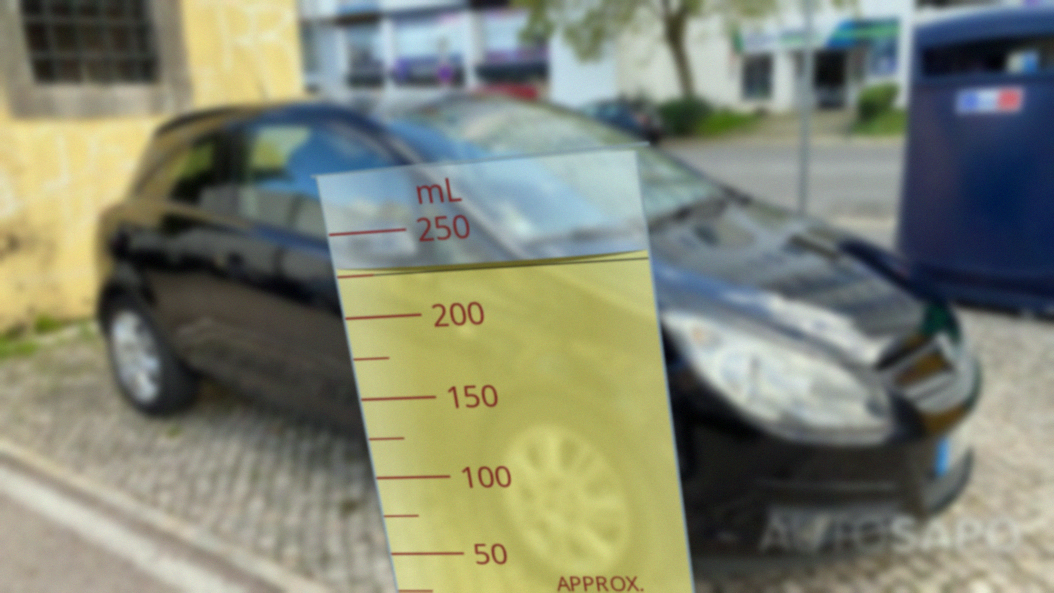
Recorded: 225 mL
